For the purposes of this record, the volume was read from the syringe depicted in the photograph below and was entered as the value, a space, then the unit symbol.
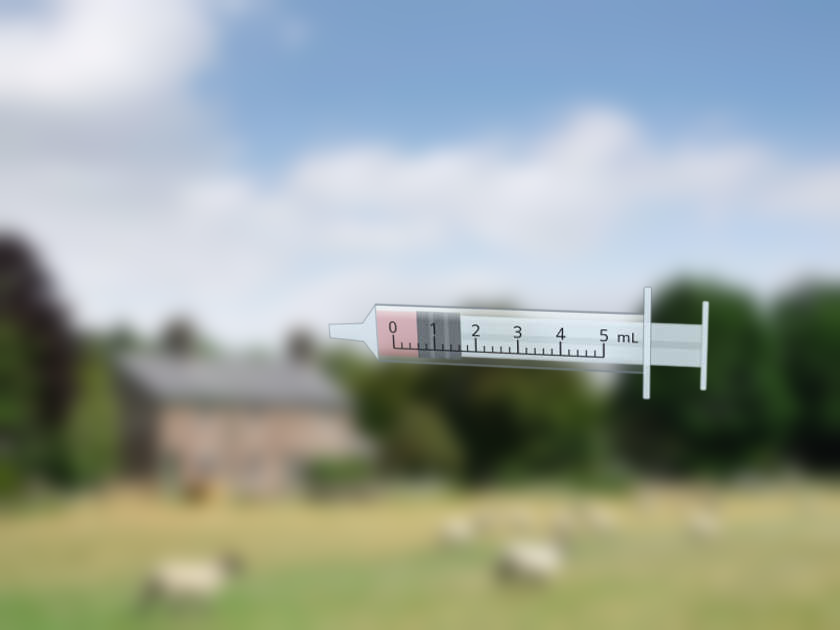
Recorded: 0.6 mL
